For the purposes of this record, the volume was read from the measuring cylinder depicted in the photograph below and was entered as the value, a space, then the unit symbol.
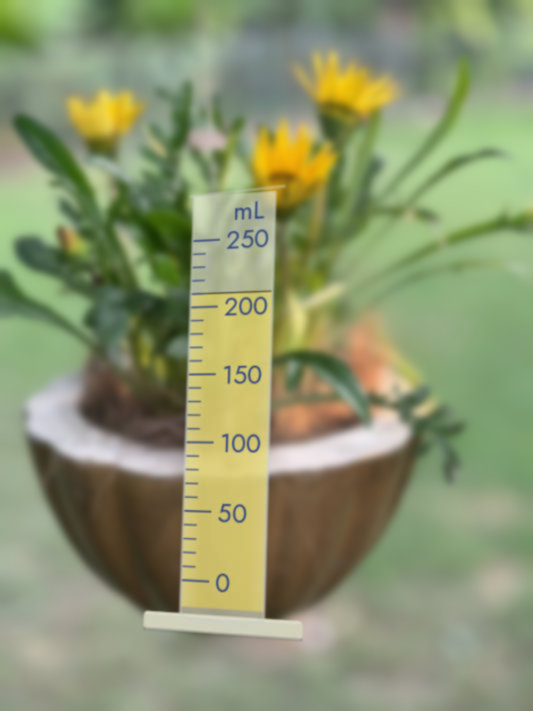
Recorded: 210 mL
